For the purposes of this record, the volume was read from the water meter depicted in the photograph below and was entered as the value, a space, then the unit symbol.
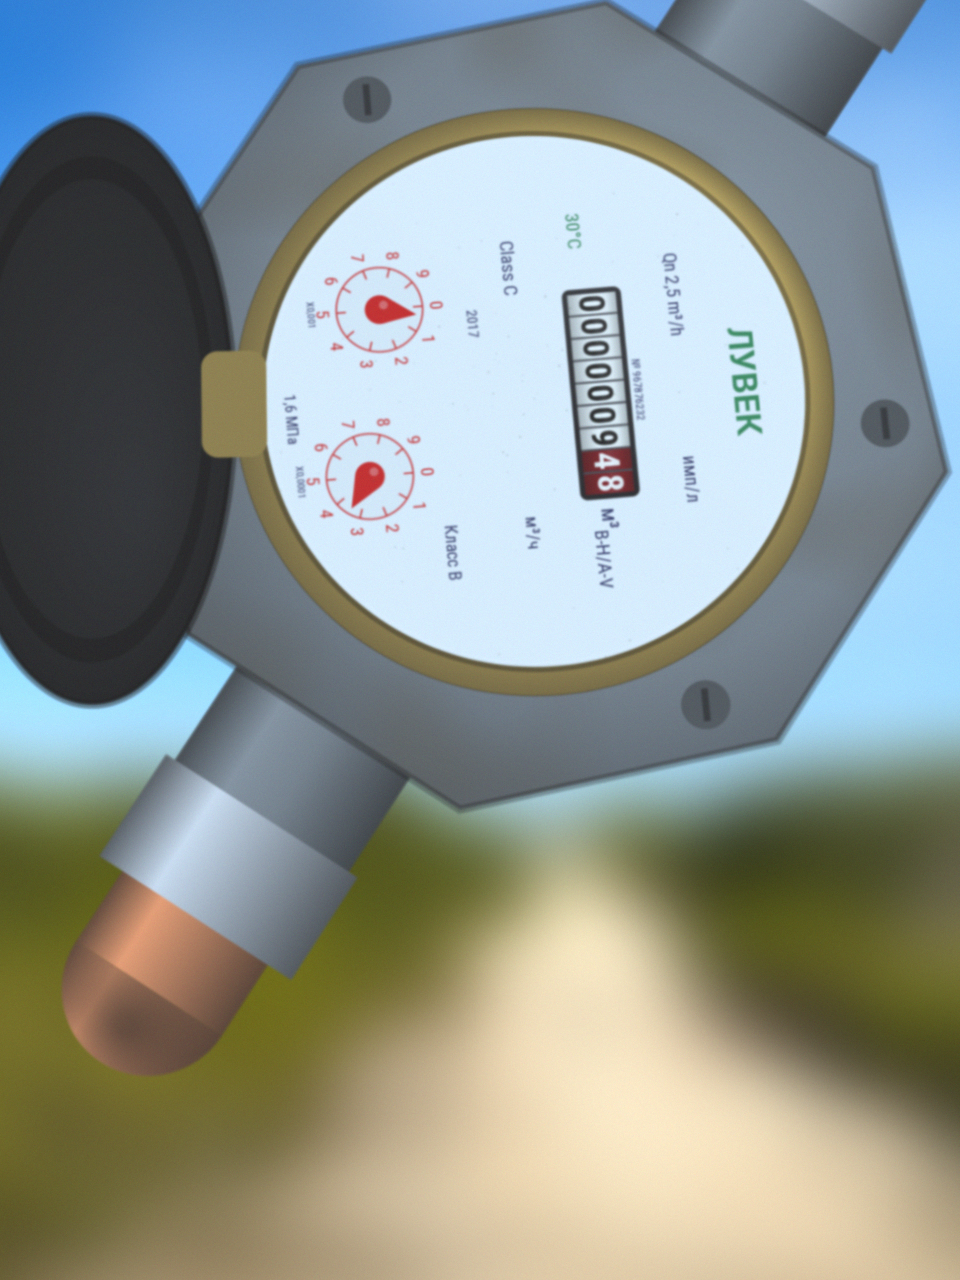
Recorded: 9.4803 m³
